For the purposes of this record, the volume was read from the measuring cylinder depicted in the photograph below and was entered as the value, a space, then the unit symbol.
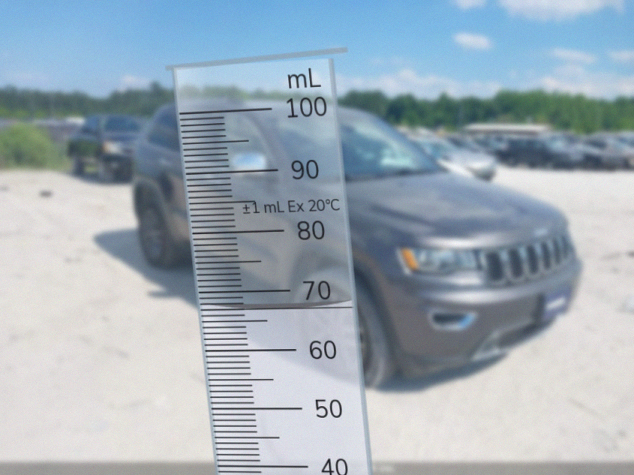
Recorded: 67 mL
